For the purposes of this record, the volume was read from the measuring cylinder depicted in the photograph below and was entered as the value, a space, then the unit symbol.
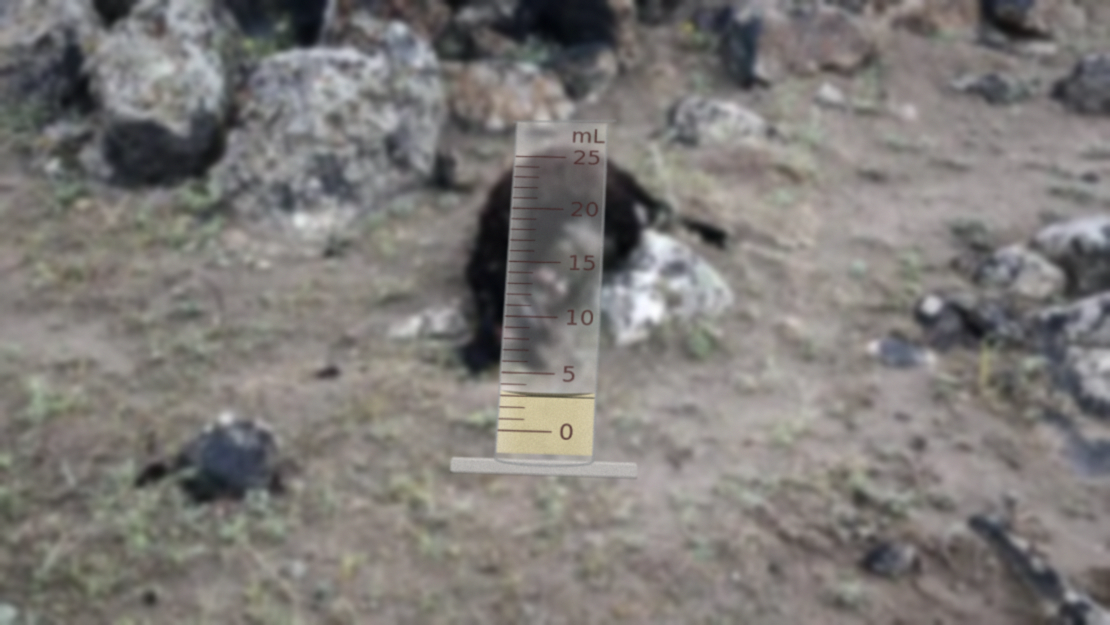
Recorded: 3 mL
